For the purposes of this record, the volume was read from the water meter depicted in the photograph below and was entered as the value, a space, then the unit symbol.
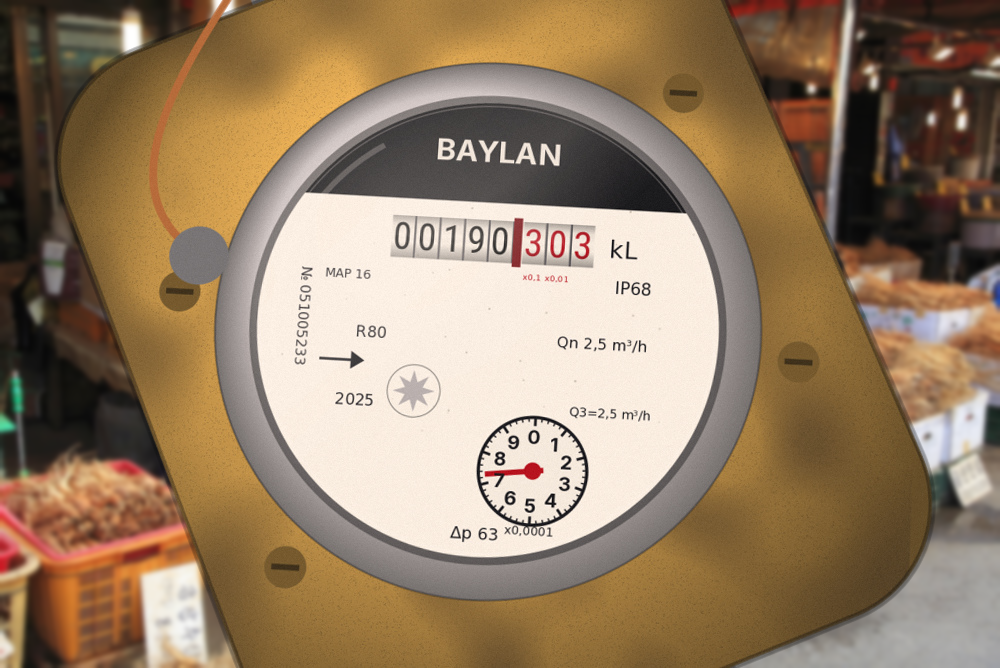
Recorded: 190.3037 kL
